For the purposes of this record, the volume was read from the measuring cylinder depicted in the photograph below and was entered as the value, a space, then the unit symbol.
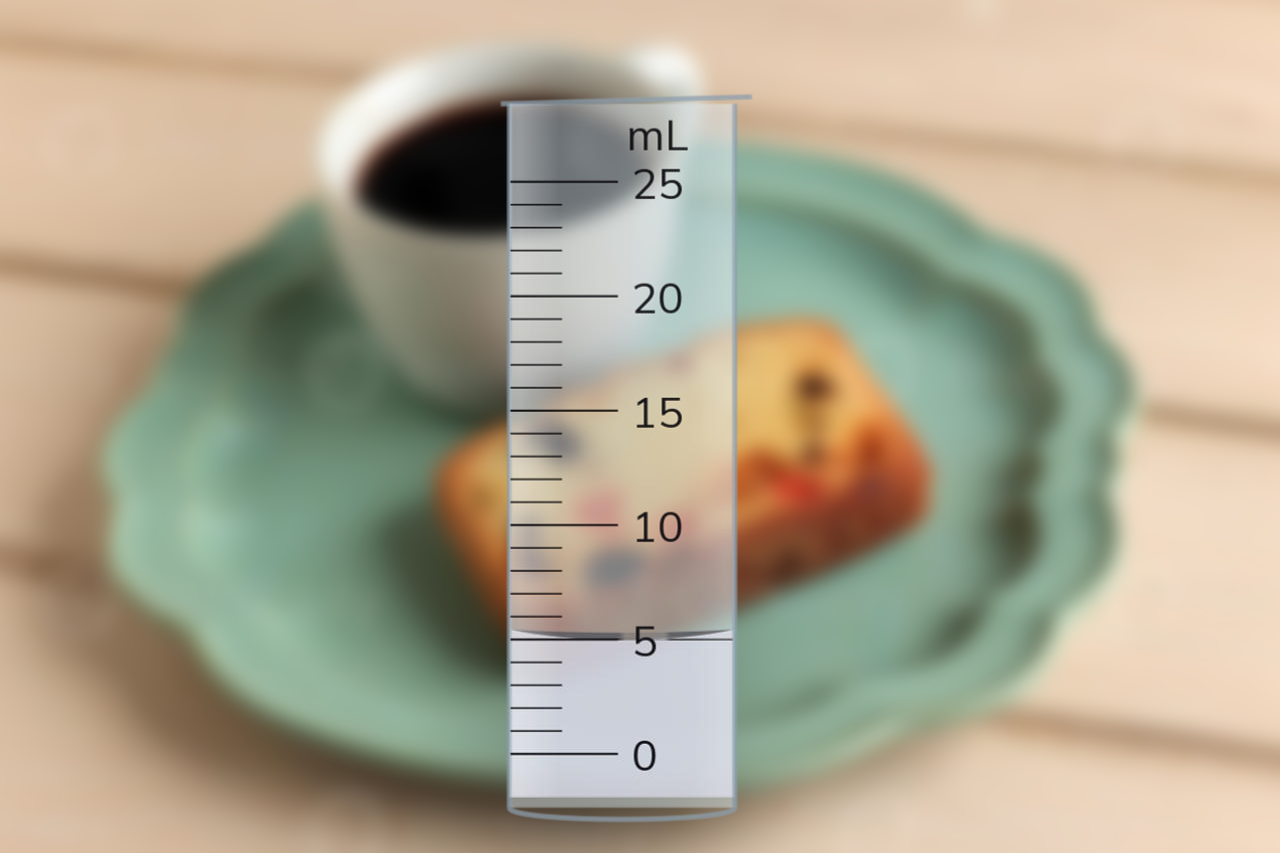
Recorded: 5 mL
